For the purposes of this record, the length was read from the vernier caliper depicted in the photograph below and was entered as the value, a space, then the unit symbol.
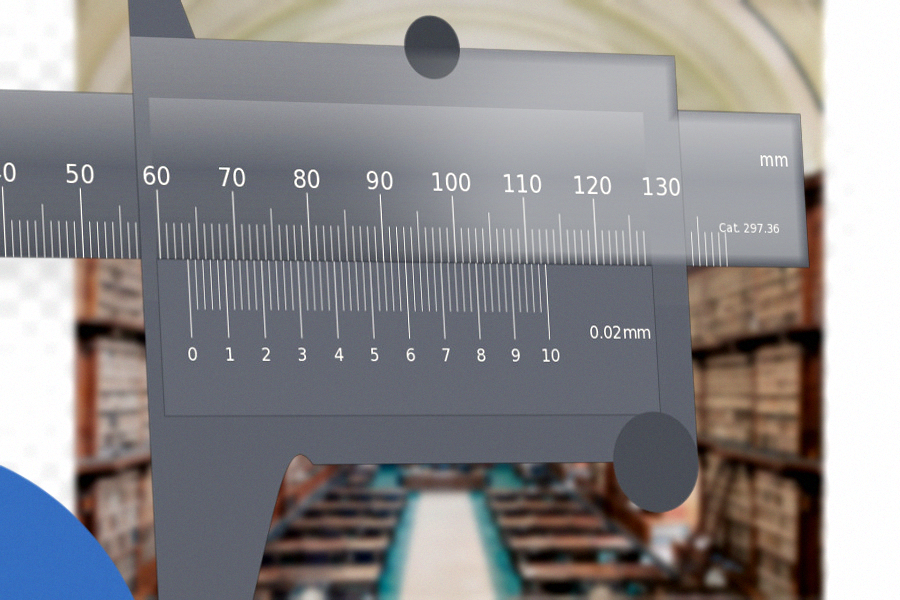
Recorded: 63.6 mm
